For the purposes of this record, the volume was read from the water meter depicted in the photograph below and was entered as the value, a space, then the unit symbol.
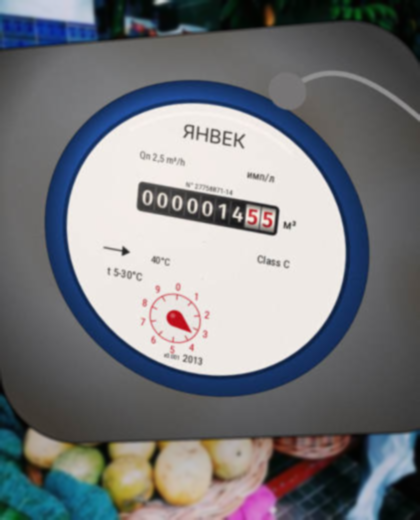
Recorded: 14.553 m³
